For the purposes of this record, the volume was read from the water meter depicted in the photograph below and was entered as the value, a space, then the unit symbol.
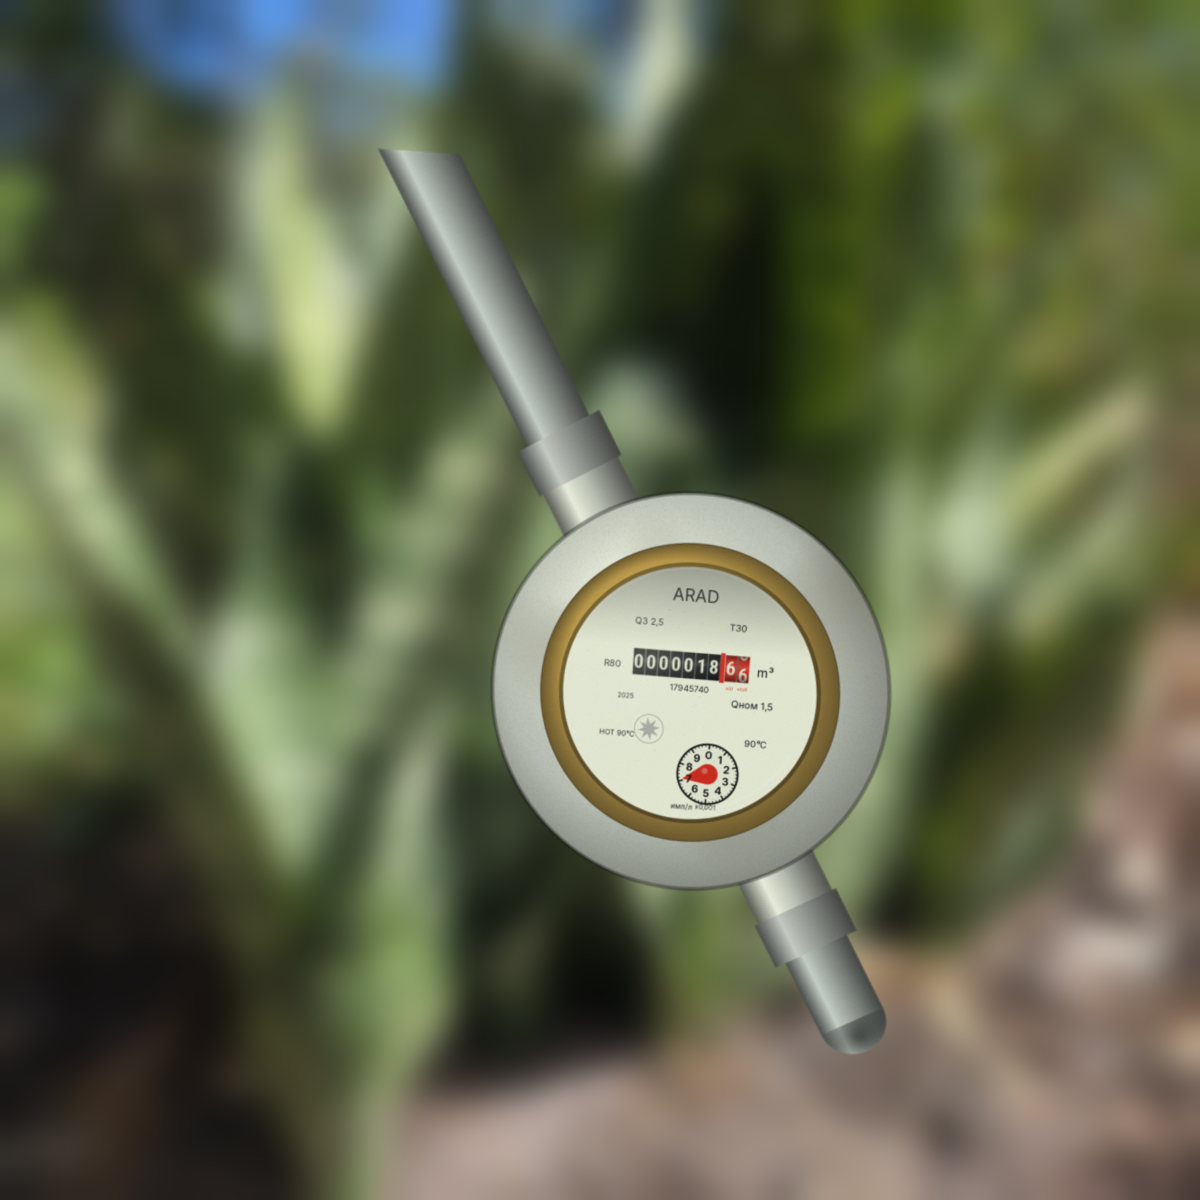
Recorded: 18.657 m³
